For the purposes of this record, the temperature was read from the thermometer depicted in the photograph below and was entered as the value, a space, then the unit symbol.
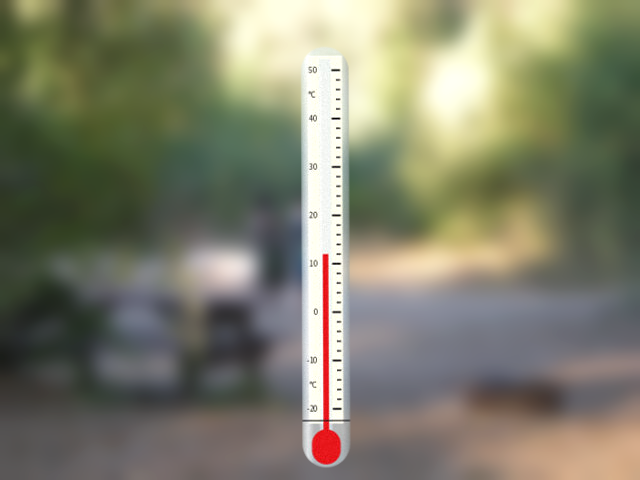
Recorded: 12 °C
